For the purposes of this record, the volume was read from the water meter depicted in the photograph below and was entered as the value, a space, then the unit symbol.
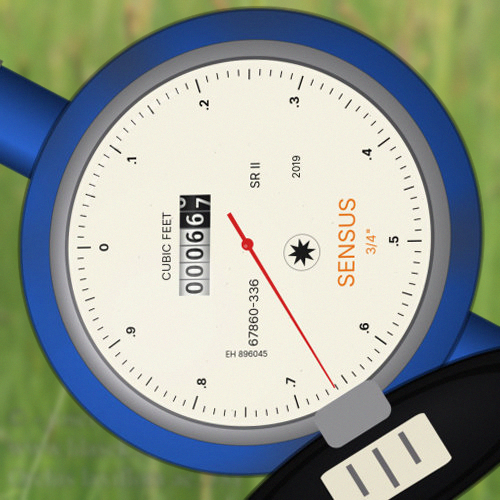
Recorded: 666.66 ft³
